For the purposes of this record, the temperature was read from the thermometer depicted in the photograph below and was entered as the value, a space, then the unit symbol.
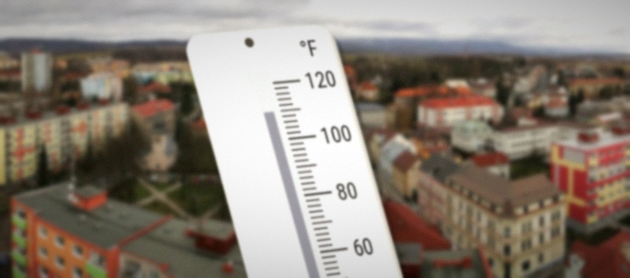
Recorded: 110 °F
